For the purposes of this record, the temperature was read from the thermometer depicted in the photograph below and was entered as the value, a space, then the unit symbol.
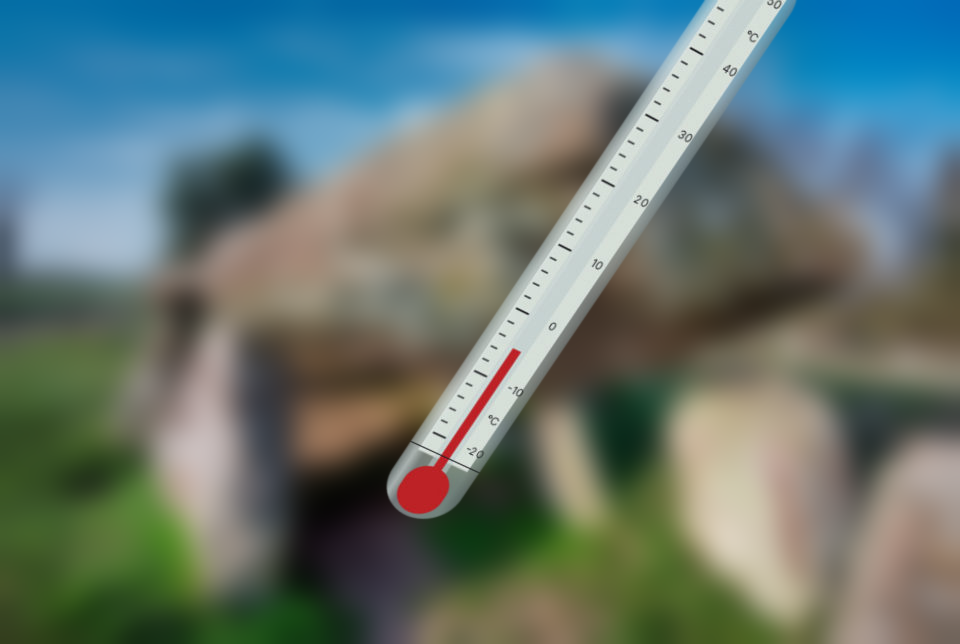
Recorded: -5 °C
